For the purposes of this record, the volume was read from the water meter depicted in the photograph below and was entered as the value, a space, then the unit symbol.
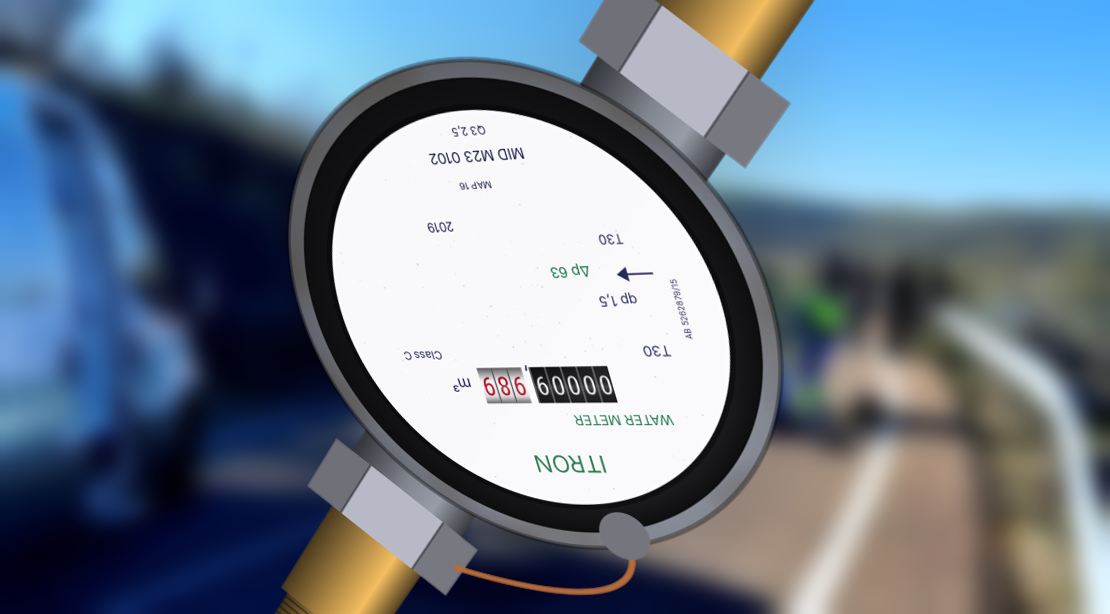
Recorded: 9.989 m³
